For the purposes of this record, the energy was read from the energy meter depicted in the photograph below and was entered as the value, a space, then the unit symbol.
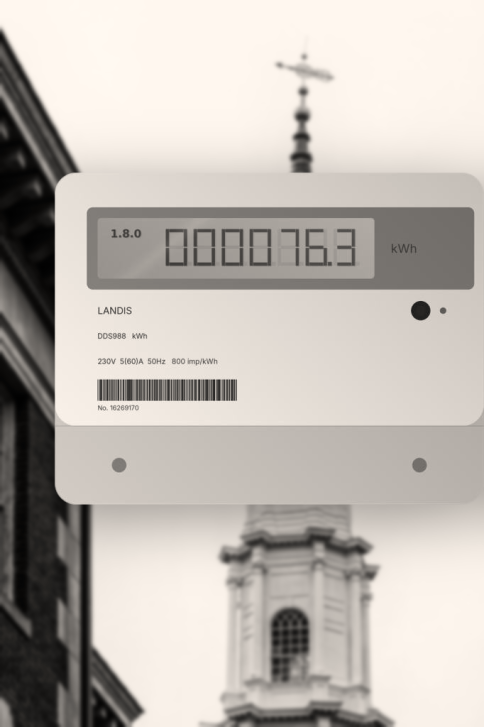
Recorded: 76.3 kWh
